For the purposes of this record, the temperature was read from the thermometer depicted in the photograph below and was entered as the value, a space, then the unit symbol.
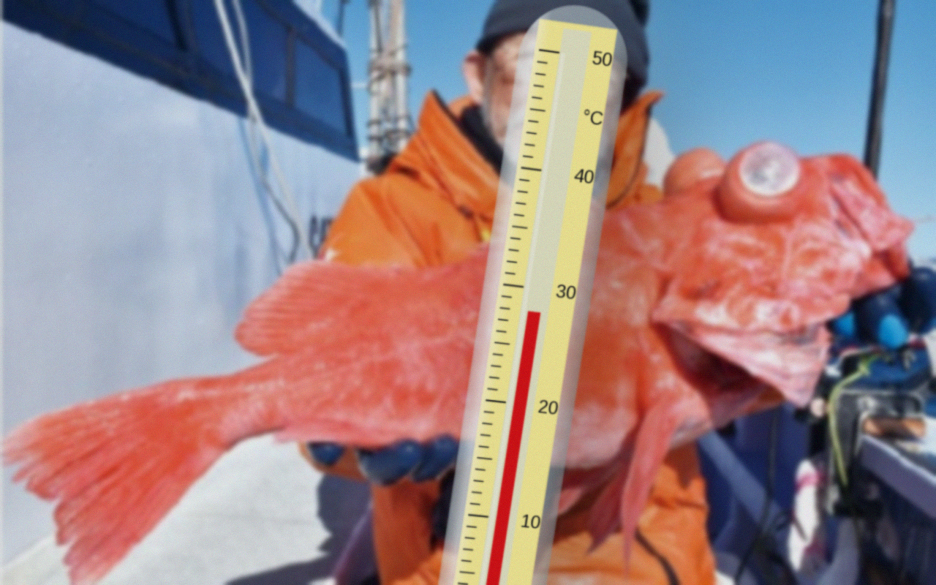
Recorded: 28 °C
